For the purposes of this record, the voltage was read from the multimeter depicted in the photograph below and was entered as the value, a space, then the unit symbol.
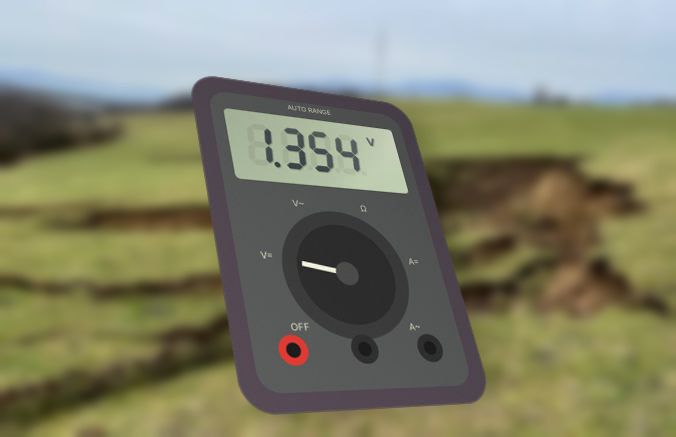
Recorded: 1.354 V
